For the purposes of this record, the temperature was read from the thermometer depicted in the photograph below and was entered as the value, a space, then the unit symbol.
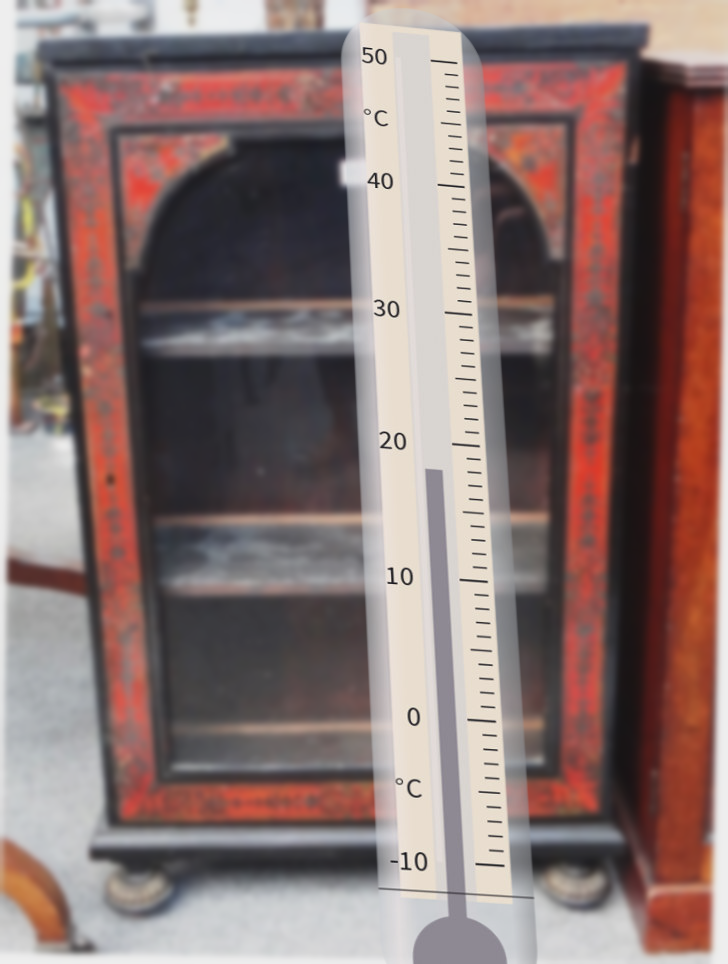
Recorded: 18 °C
